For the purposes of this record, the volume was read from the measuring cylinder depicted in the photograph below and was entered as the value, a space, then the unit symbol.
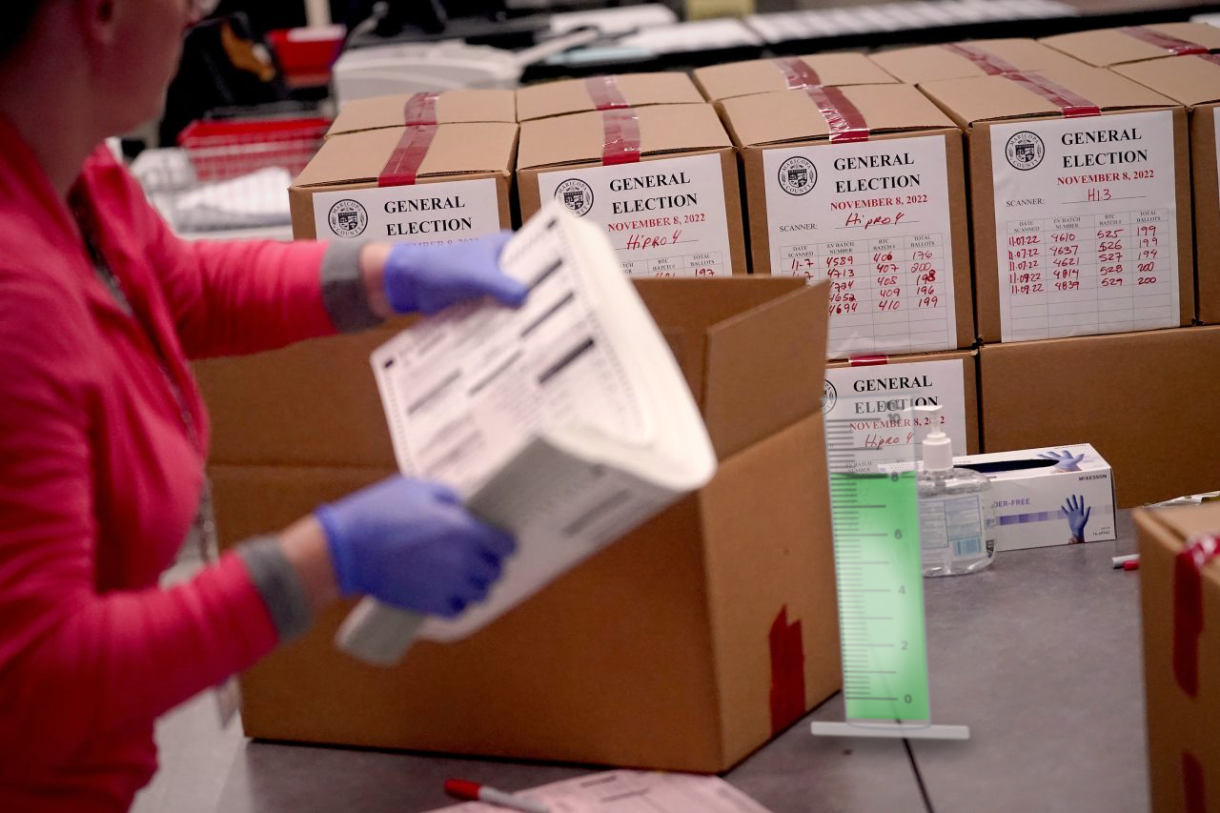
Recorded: 8 mL
